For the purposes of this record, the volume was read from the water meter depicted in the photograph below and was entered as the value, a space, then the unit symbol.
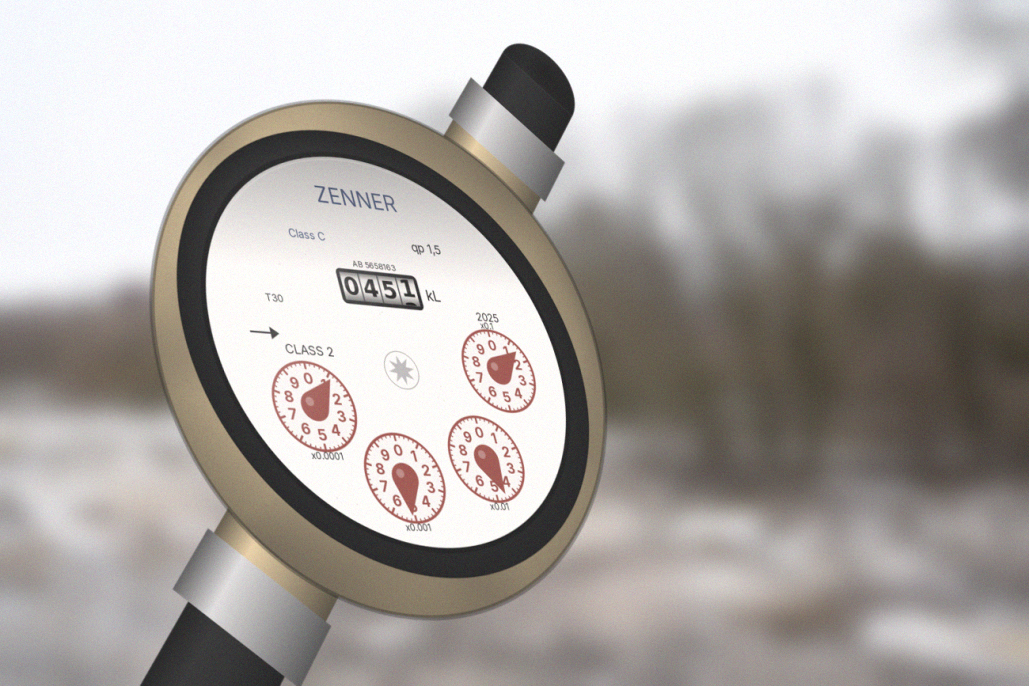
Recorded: 451.1451 kL
